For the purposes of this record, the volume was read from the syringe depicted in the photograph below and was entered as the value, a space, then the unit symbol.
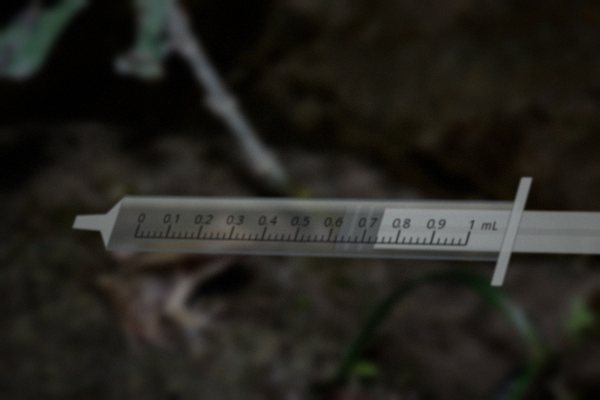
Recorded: 0.62 mL
